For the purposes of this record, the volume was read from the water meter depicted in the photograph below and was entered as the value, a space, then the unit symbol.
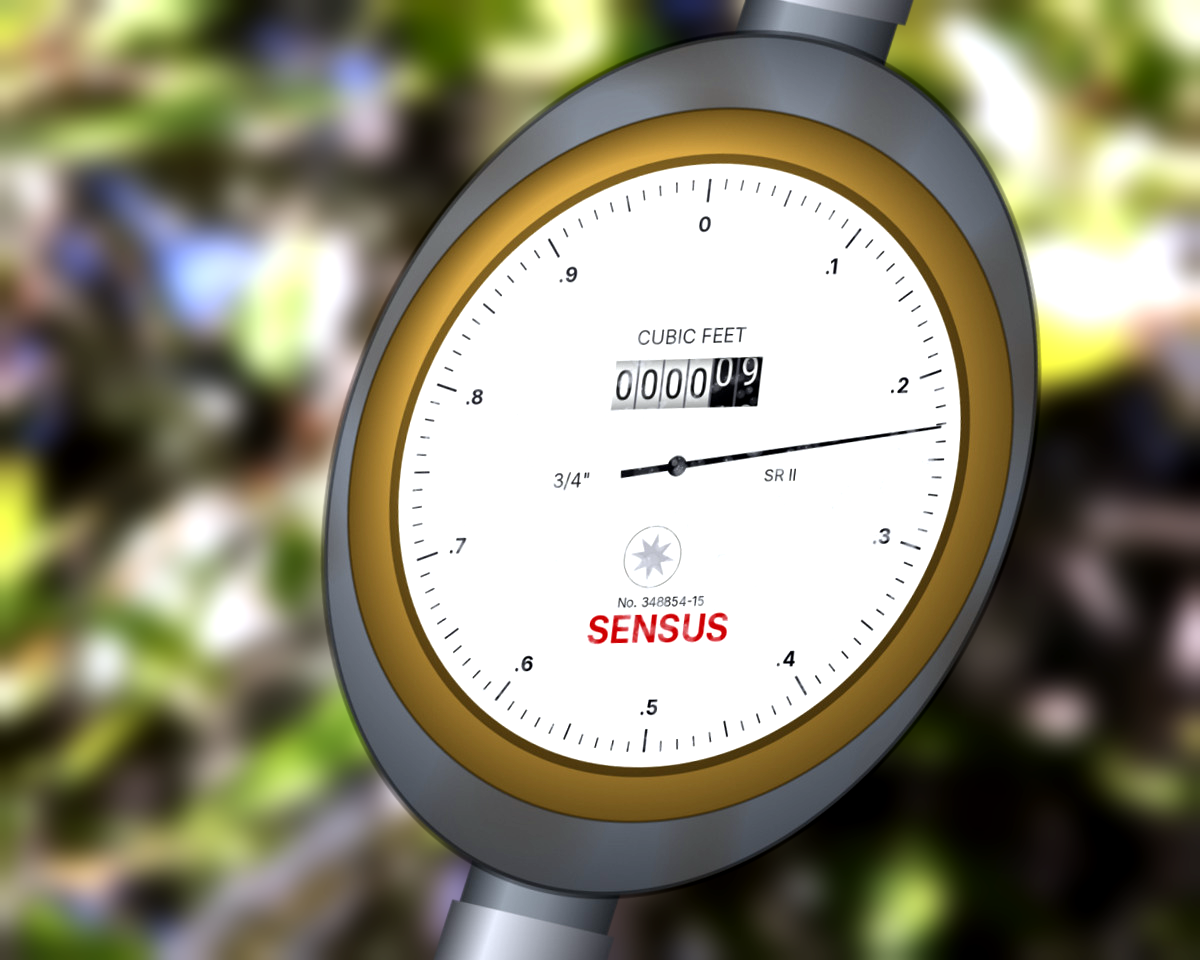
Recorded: 9.23 ft³
